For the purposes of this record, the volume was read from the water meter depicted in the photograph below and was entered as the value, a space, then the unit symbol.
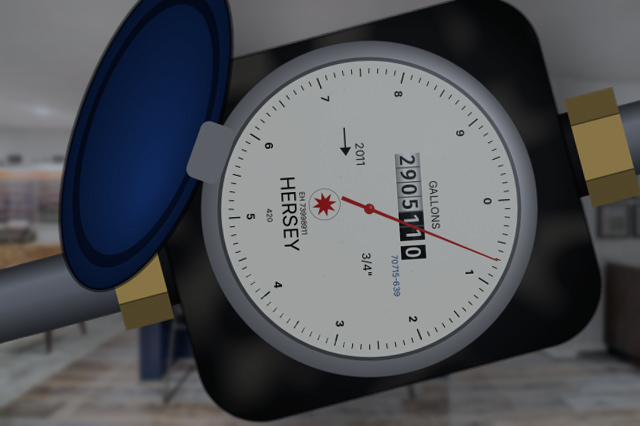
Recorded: 2905110.7 gal
